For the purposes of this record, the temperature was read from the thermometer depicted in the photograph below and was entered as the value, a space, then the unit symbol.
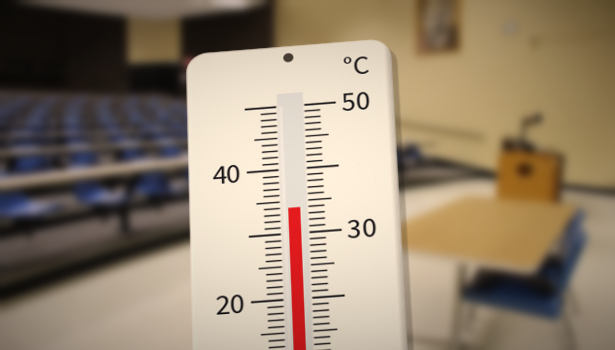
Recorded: 34 °C
